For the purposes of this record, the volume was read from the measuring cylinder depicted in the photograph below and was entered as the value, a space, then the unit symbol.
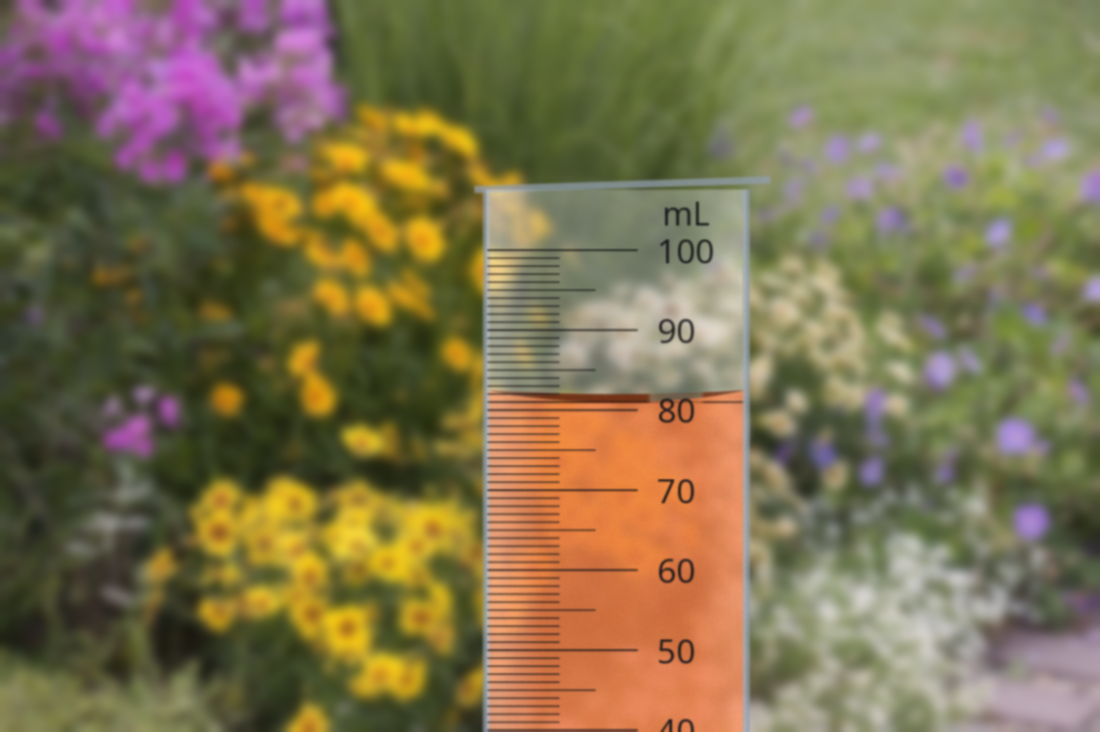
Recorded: 81 mL
